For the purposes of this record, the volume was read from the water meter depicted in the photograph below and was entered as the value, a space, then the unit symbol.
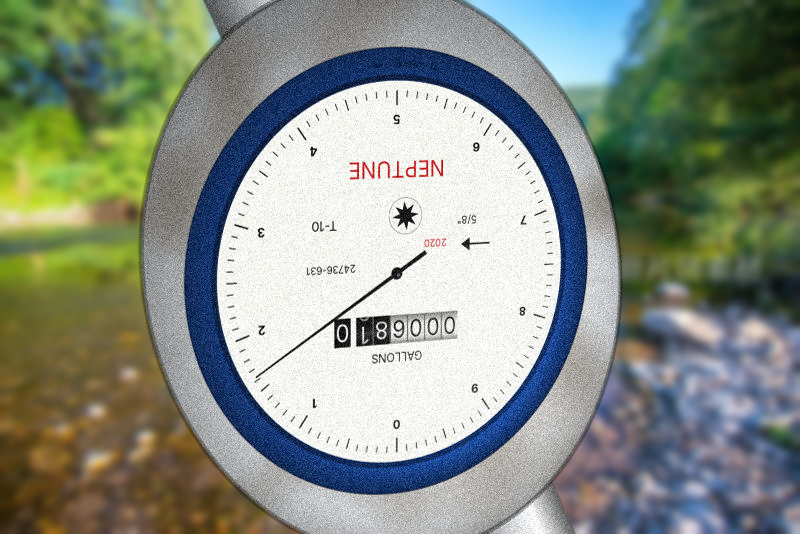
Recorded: 6811.6 gal
